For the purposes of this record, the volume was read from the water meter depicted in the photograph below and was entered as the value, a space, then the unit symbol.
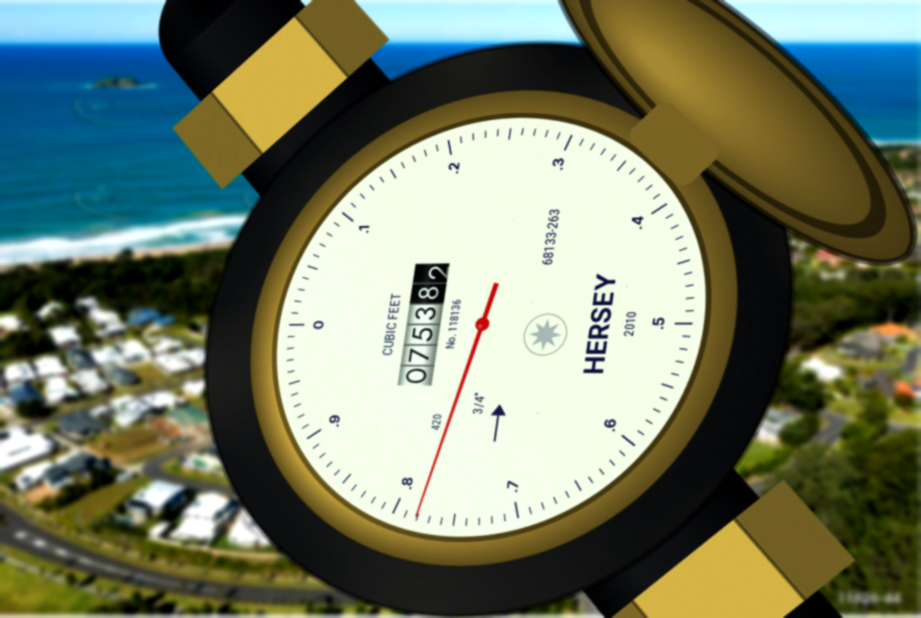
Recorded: 75381.78 ft³
